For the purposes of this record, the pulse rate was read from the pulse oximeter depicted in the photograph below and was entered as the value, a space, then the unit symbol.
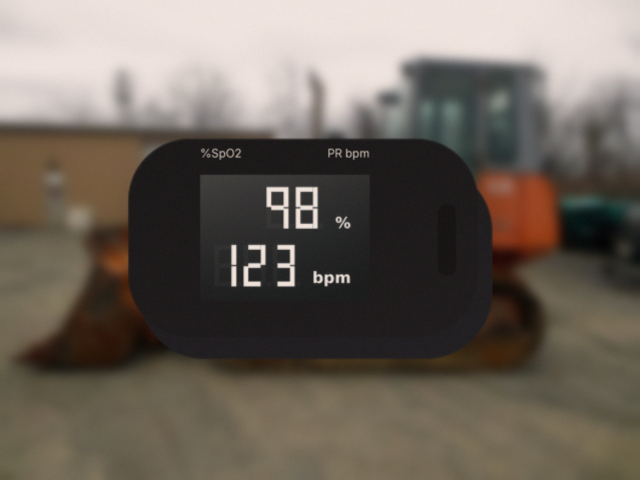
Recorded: 123 bpm
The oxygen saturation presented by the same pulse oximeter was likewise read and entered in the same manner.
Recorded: 98 %
